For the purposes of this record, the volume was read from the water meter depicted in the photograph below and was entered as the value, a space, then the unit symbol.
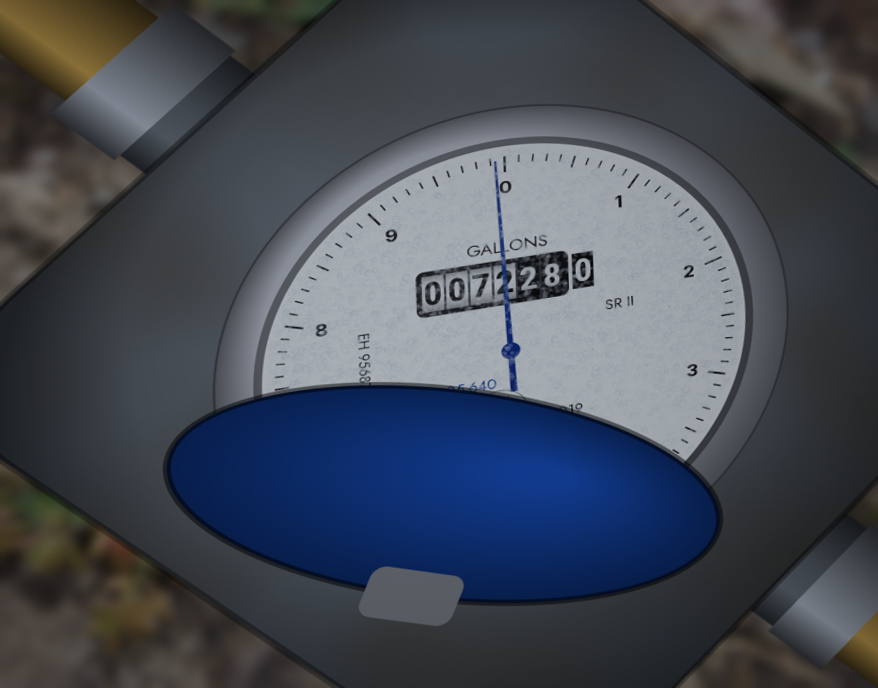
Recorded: 72279.9 gal
